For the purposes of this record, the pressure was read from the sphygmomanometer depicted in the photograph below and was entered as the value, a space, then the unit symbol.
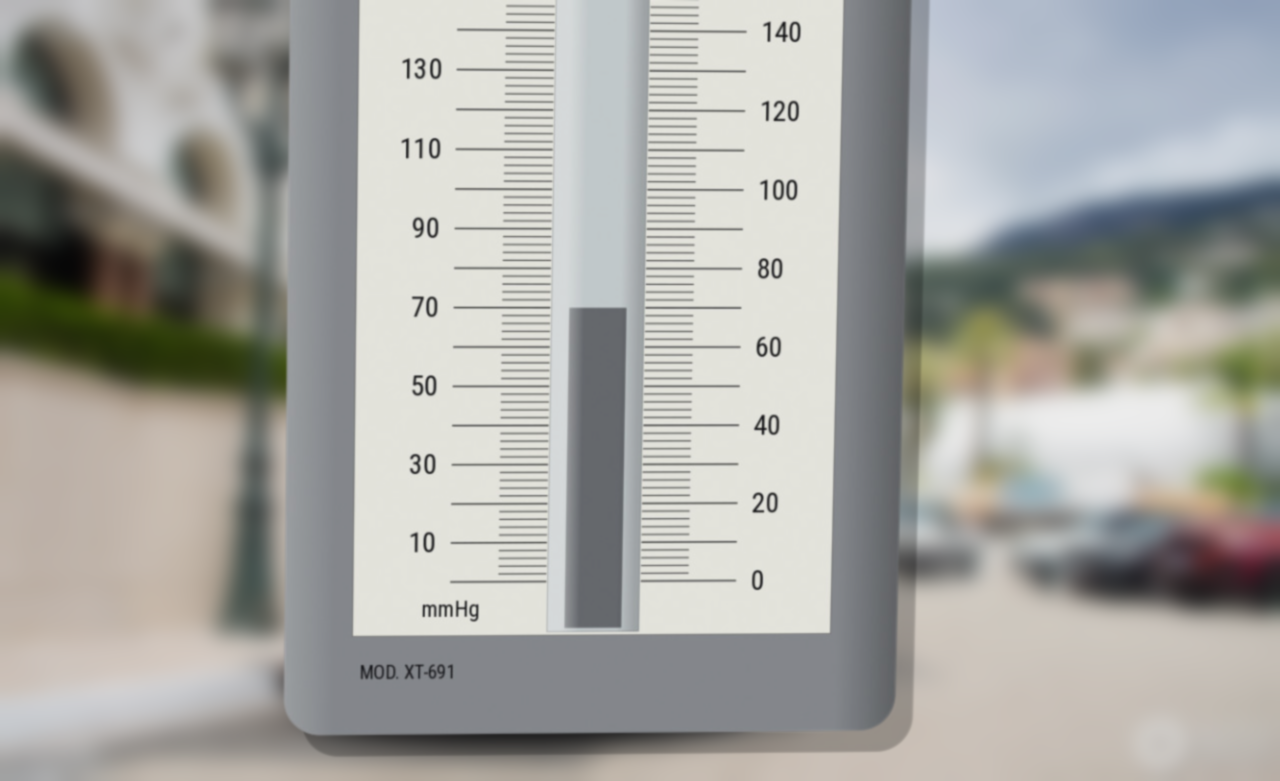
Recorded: 70 mmHg
